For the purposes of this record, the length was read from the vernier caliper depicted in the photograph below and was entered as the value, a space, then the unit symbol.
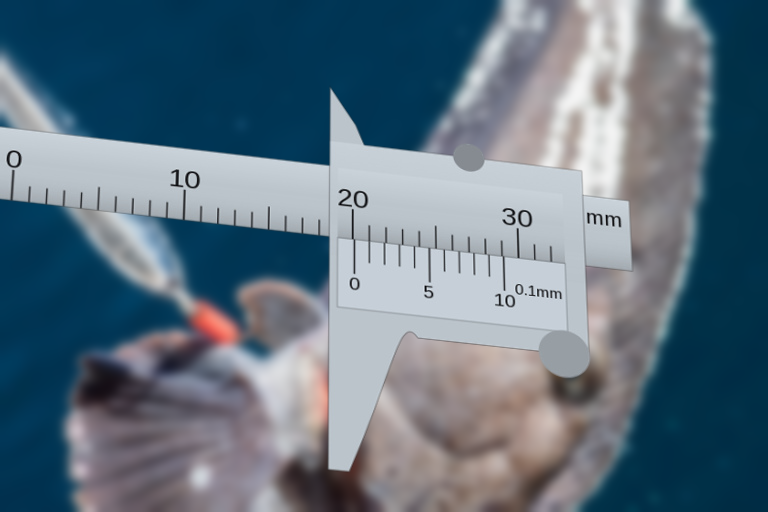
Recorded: 20.1 mm
